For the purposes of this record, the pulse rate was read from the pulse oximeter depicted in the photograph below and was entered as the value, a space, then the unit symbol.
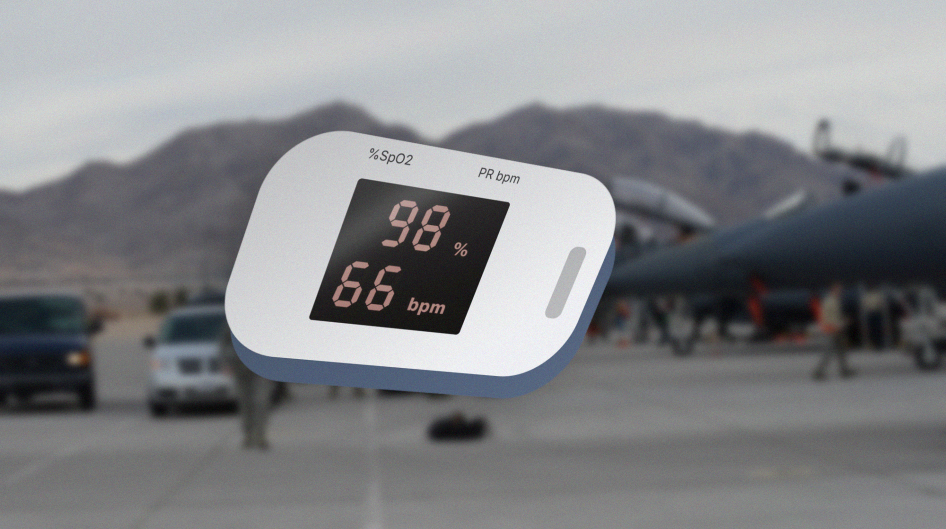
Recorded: 66 bpm
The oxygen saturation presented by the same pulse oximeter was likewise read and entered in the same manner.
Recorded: 98 %
